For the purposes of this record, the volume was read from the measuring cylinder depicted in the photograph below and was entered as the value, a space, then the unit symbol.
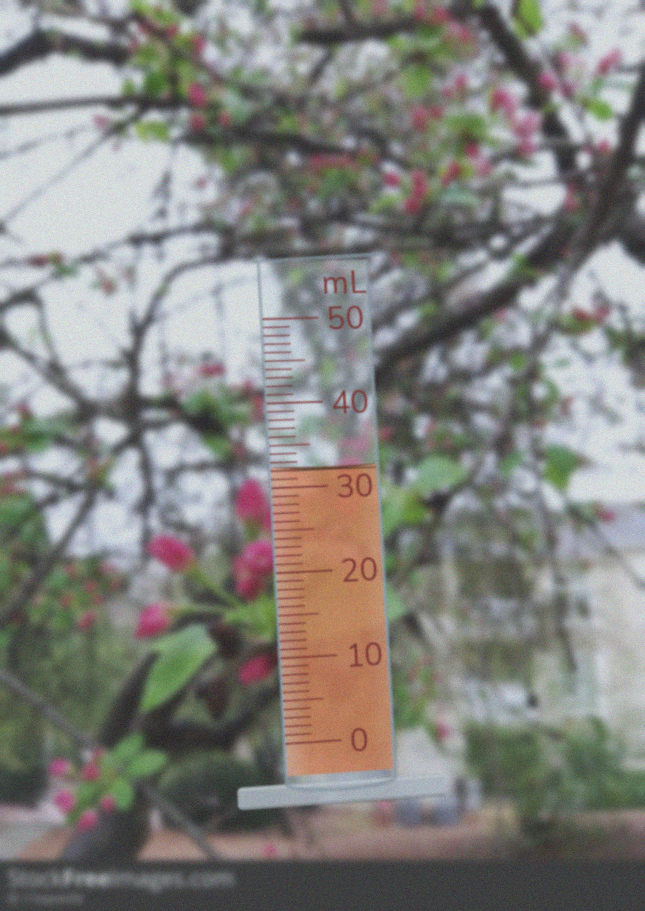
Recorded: 32 mL
